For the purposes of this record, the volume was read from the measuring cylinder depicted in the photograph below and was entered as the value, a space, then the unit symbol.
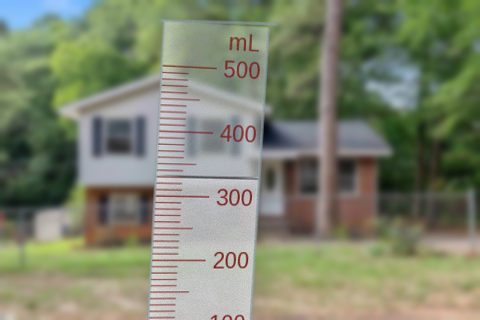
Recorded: 330 mL
